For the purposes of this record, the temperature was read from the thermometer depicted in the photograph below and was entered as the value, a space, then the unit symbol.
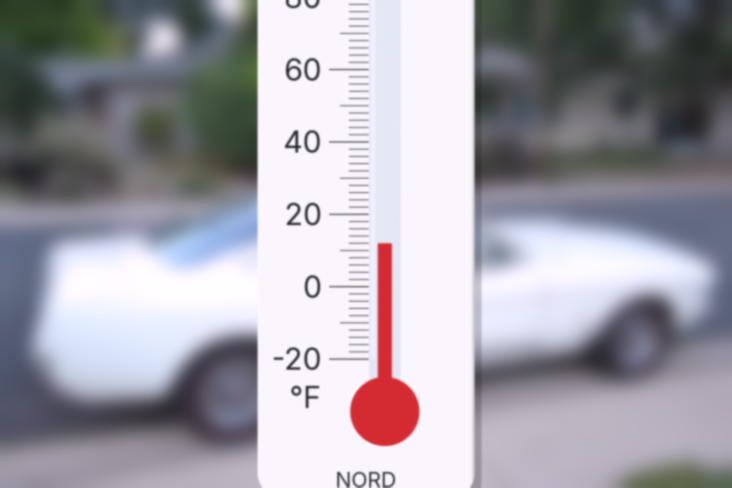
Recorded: 12 °F
